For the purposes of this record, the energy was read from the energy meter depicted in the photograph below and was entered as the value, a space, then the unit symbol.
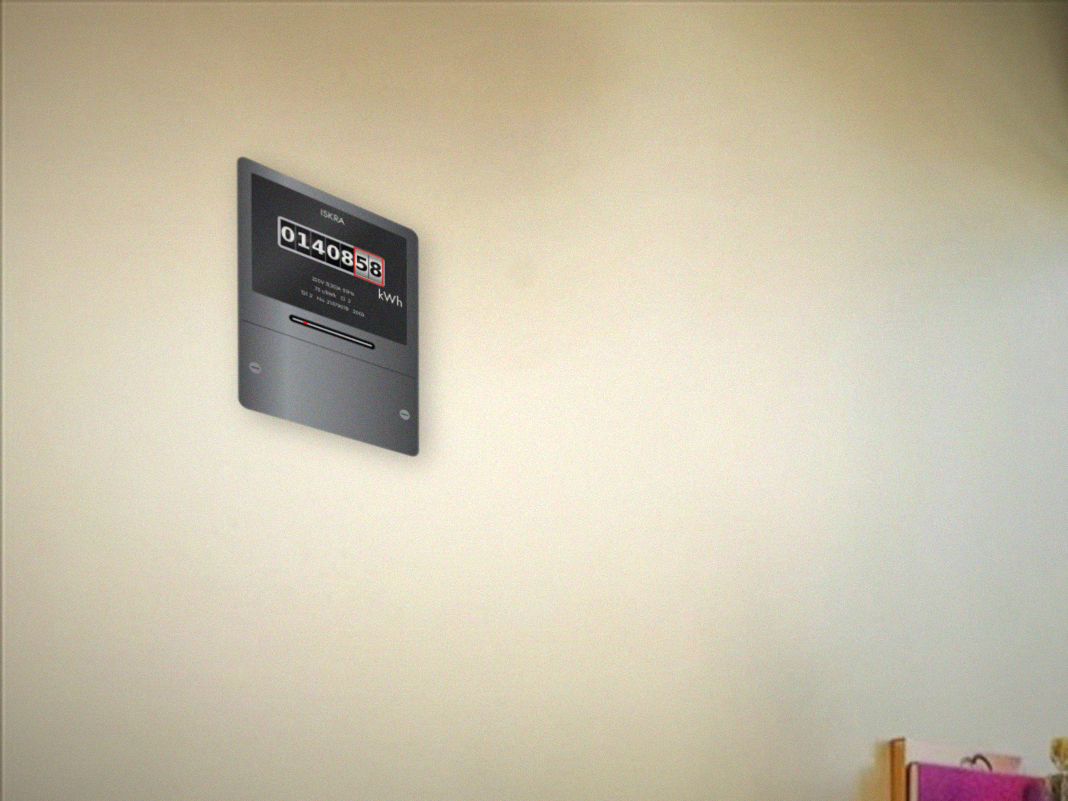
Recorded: 1408.58 kWh
